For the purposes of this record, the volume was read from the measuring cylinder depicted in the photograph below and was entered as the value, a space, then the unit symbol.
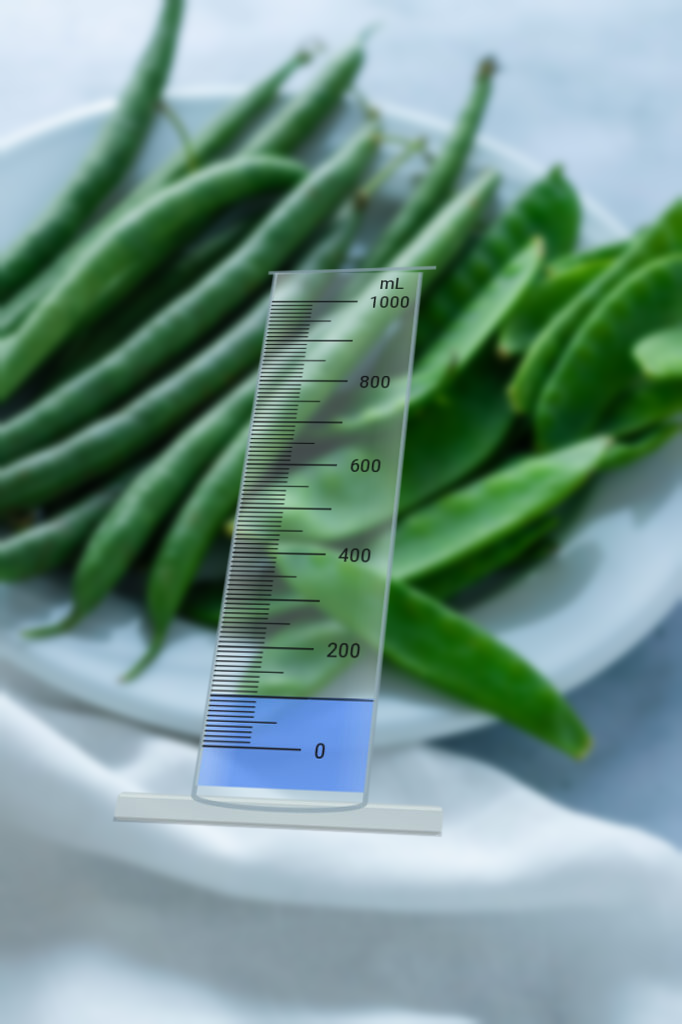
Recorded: 100 mL
